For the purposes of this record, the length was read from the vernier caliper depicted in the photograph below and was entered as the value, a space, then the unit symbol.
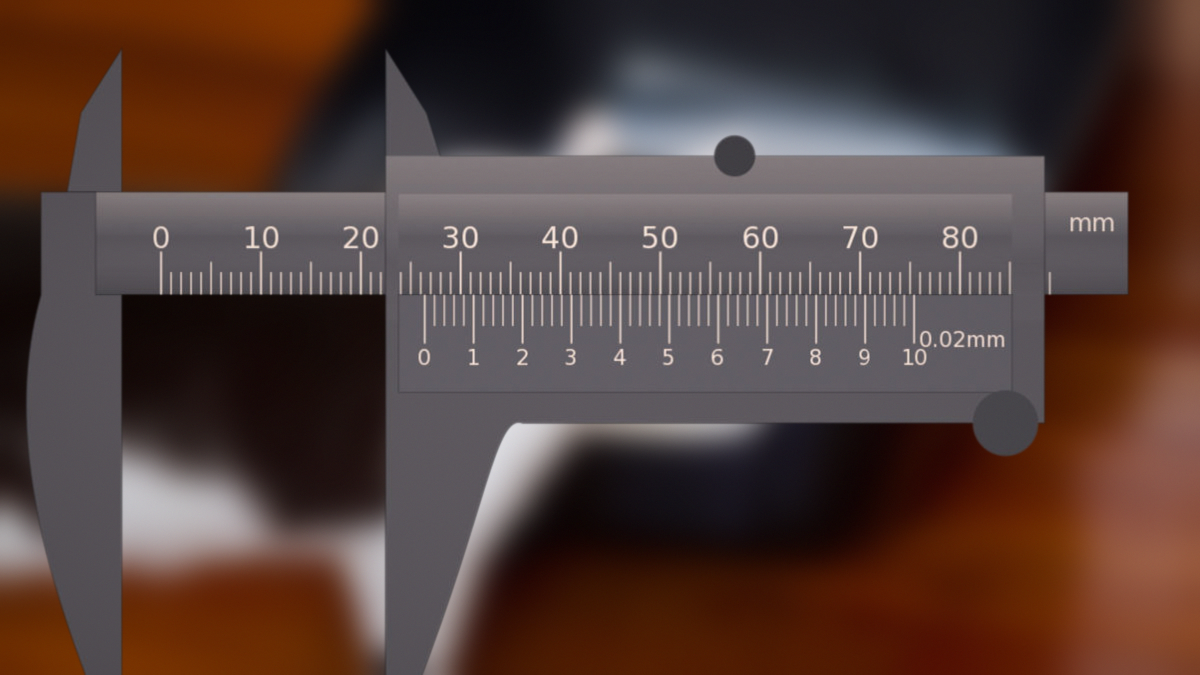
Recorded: 26.4 mm
